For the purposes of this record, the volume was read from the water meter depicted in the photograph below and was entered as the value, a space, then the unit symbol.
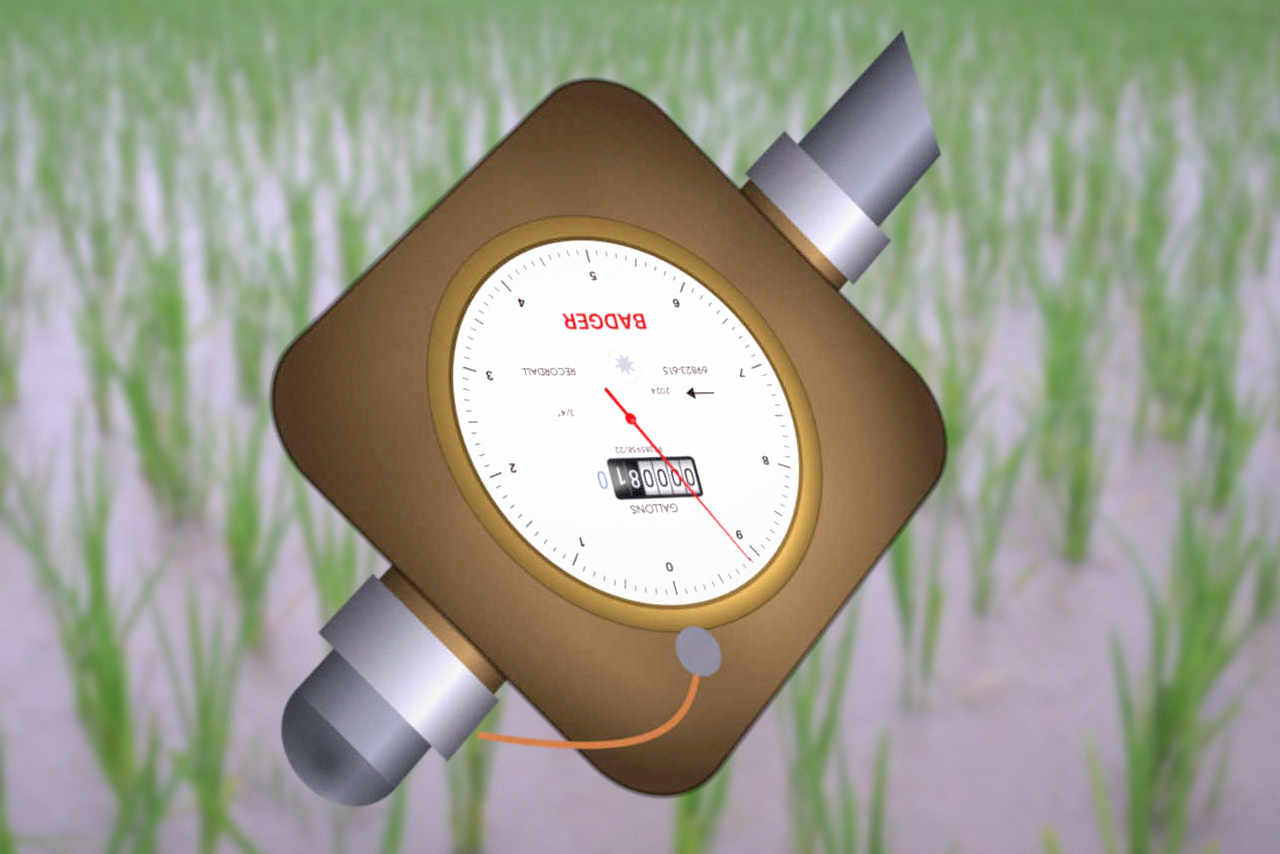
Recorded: 809.1 gal
